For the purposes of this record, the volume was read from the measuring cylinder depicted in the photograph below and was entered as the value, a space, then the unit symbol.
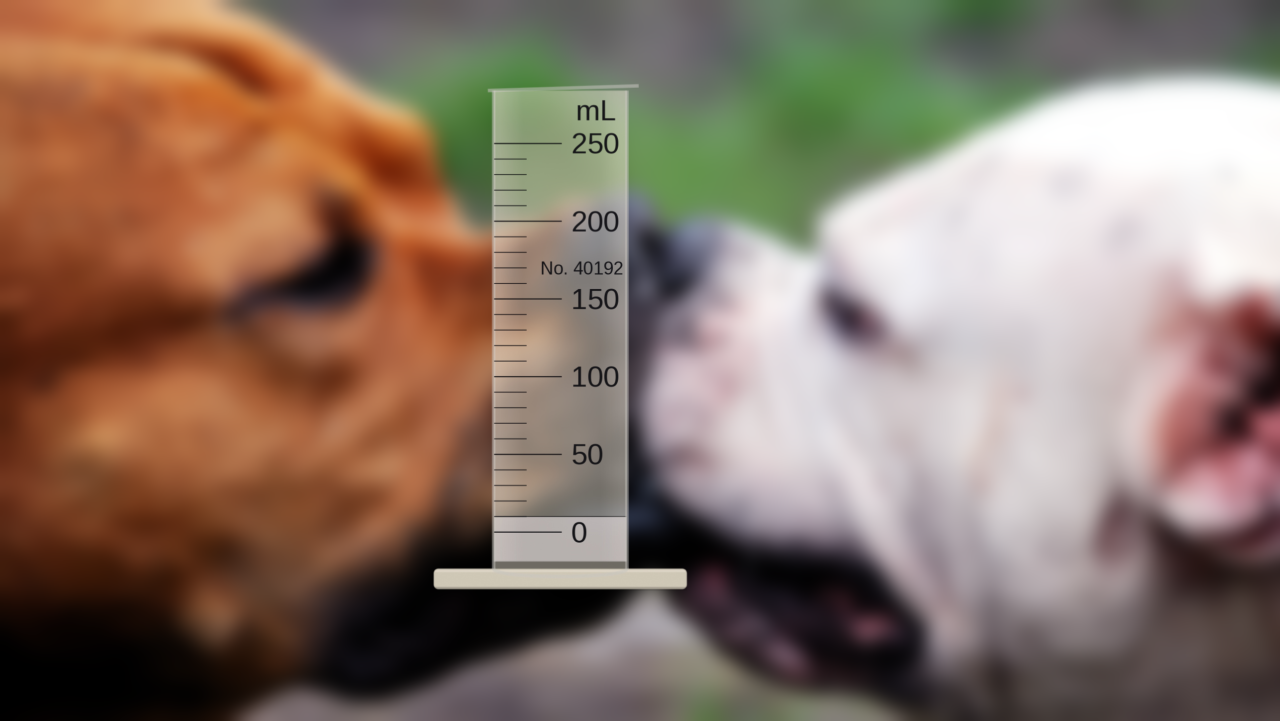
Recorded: 10 mL
